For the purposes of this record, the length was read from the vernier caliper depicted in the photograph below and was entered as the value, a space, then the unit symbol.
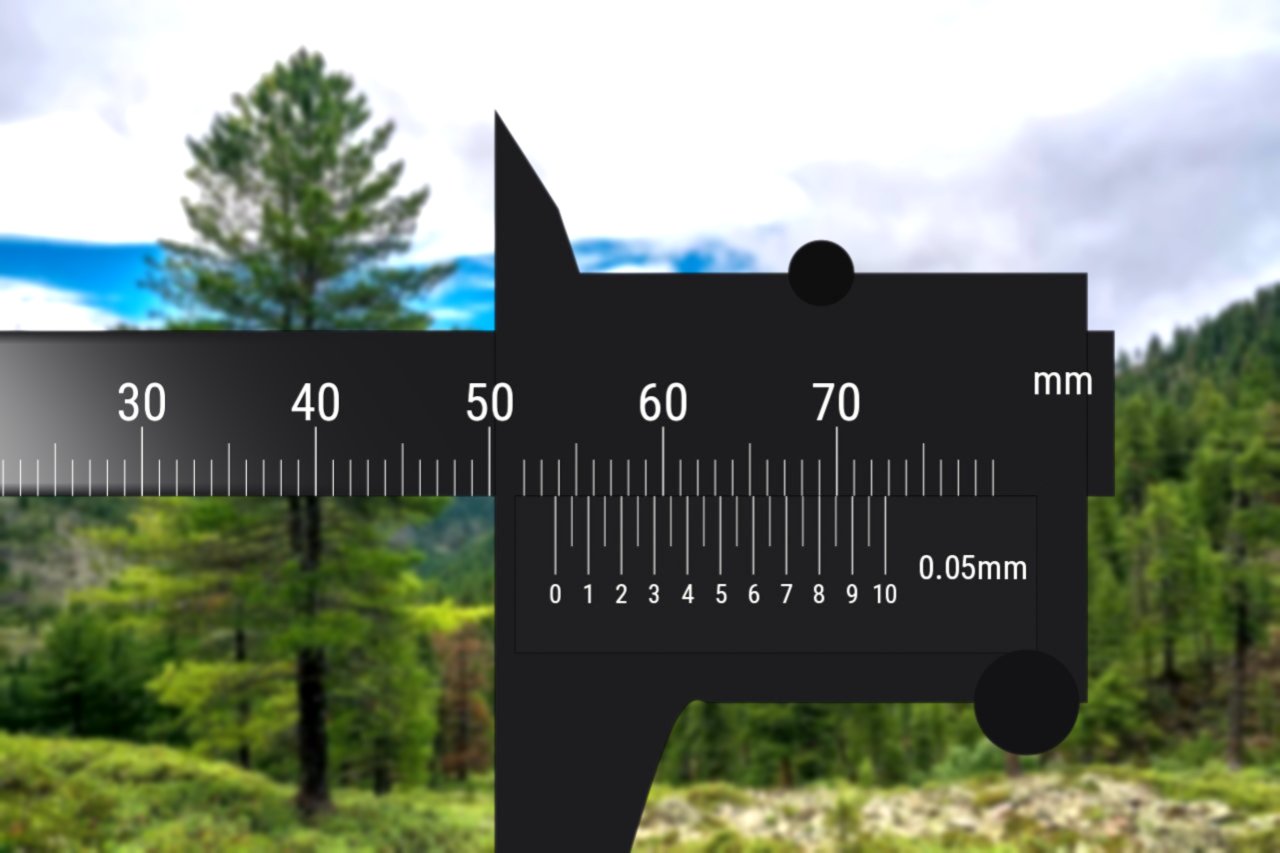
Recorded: 53.8 mm
